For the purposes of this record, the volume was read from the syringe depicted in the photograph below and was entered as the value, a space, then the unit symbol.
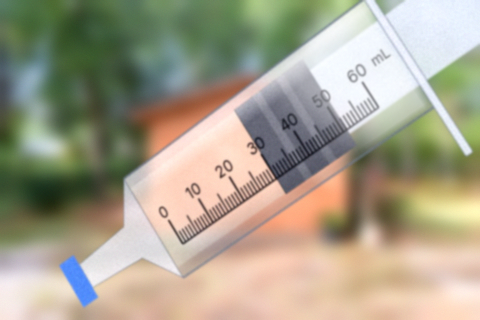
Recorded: 30 mL
